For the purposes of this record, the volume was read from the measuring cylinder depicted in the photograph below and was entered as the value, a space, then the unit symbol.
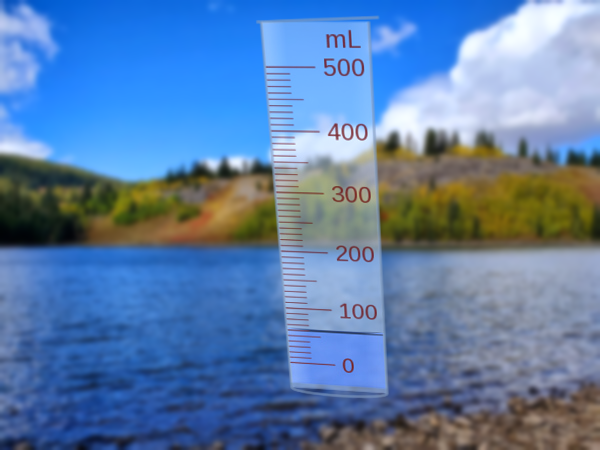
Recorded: 60 mL
